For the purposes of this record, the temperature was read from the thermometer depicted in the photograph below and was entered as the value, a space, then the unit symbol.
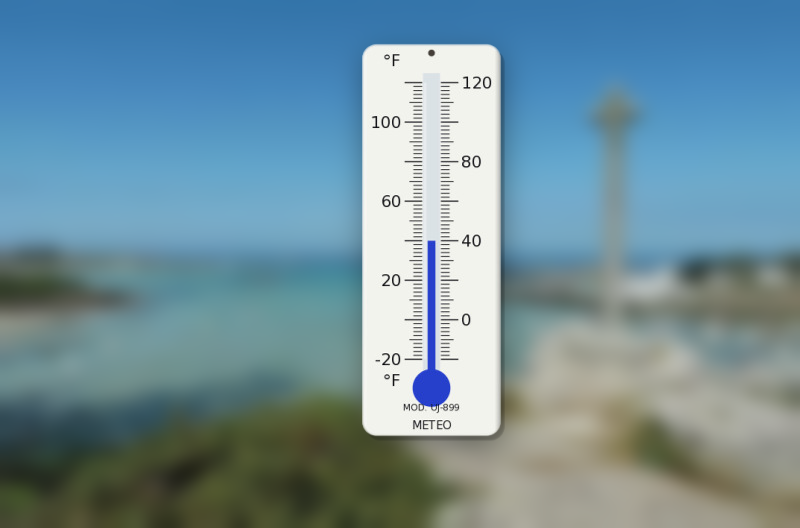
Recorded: 40 °F
